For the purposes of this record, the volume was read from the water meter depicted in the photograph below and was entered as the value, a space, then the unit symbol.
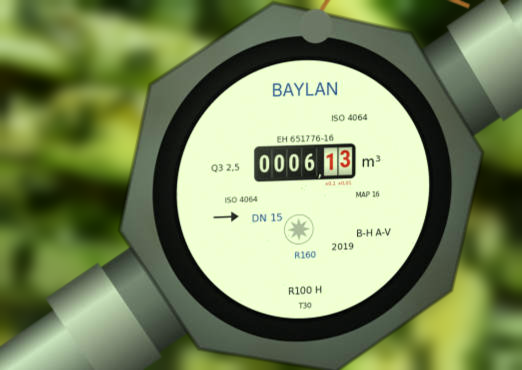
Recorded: 6.13 m³
